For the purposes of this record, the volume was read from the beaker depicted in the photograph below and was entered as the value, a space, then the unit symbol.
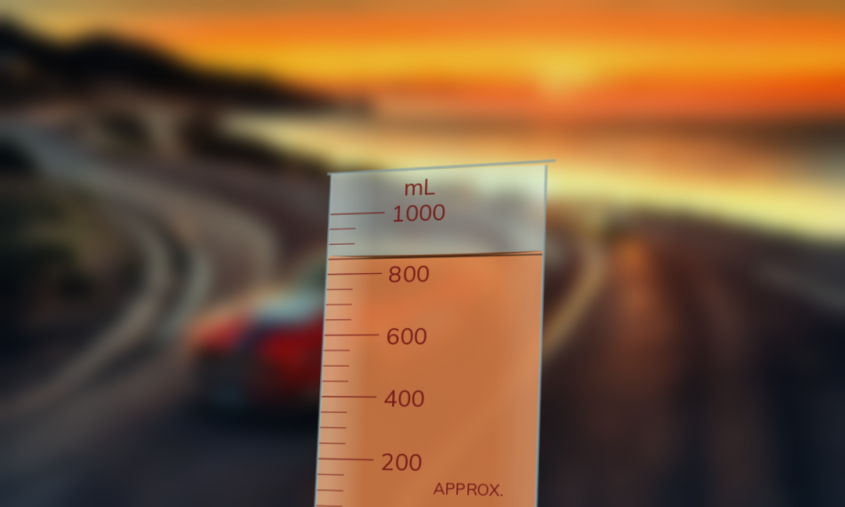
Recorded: 850 mL
